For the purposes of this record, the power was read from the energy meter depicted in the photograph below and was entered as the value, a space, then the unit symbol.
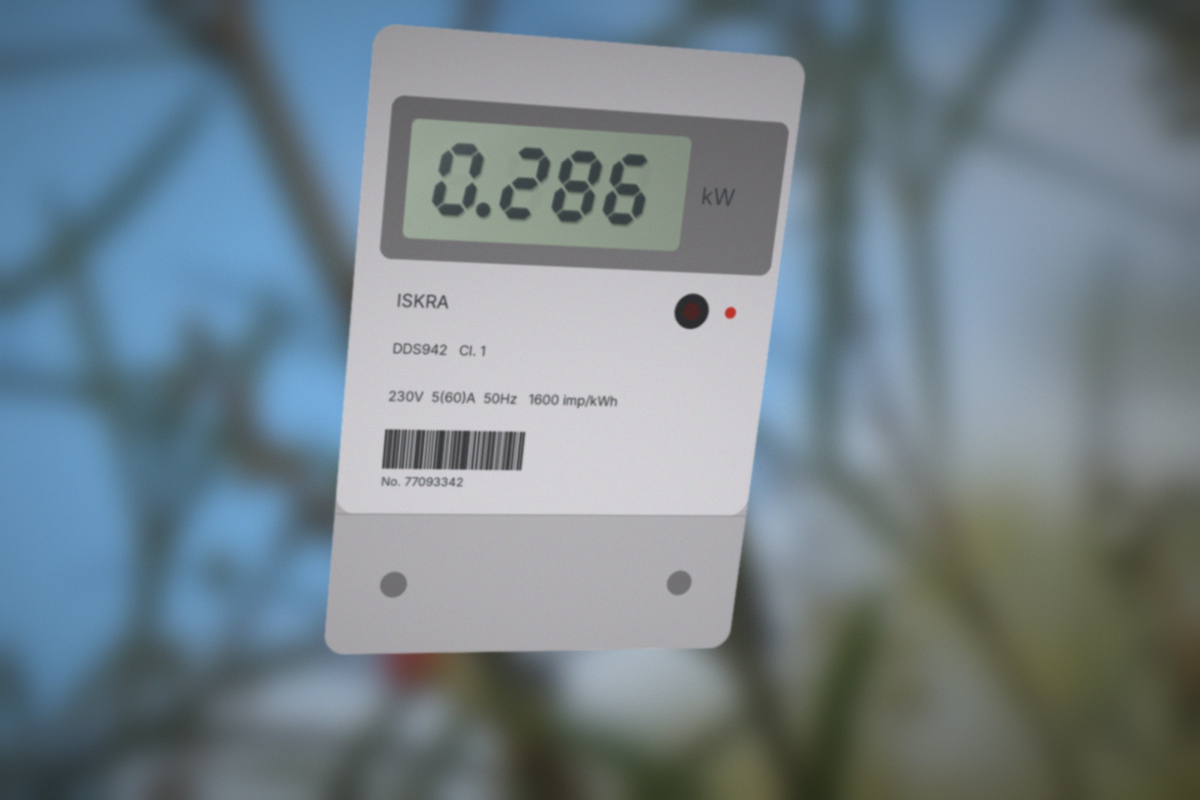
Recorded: 0.286 kW
